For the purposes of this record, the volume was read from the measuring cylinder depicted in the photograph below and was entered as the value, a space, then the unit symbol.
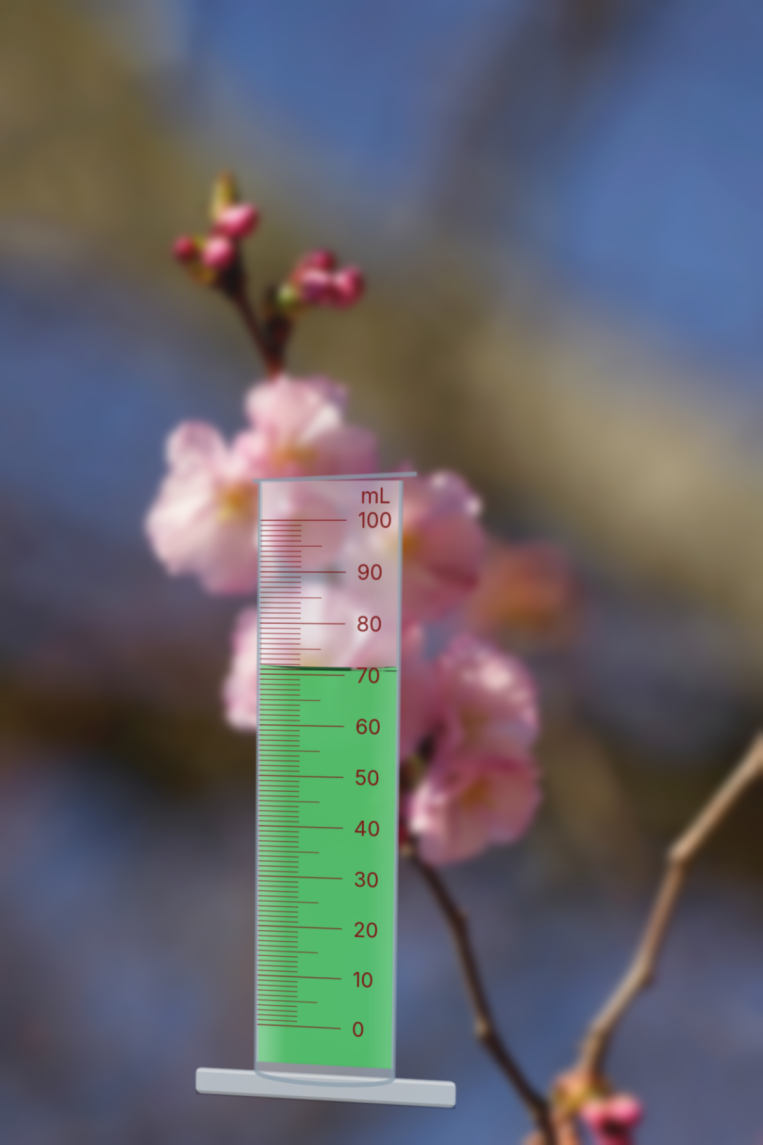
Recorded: 71 mL
